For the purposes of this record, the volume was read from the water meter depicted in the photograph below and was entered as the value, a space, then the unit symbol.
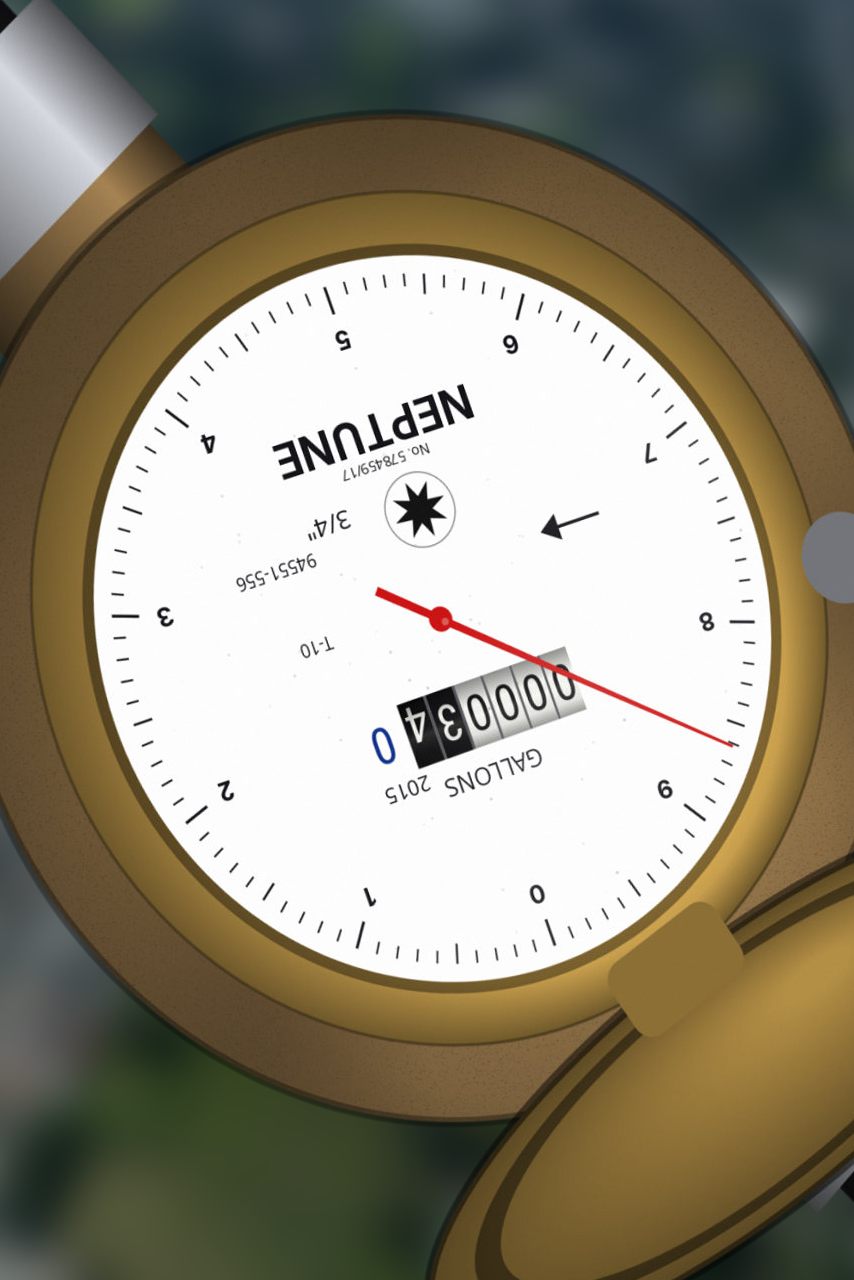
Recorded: 338.6 gal
